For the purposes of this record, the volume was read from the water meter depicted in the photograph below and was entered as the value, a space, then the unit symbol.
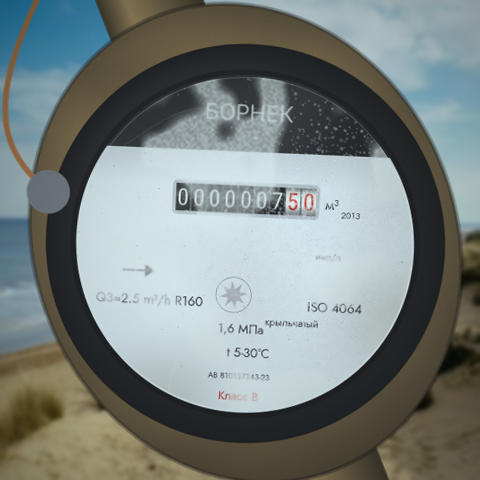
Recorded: 7.50 m³
